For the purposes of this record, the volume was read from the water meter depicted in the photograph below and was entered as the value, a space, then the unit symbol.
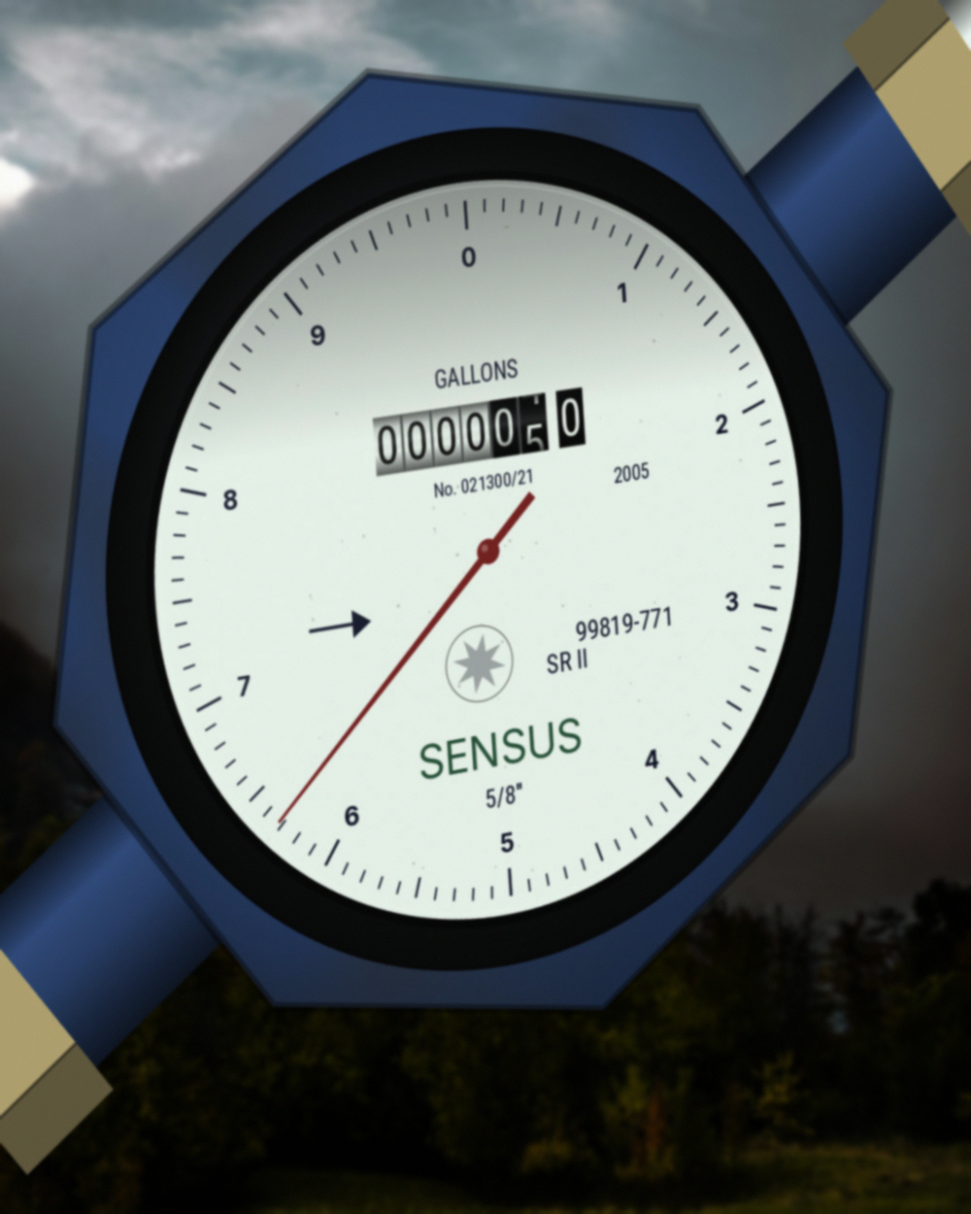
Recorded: 46.3 gal
